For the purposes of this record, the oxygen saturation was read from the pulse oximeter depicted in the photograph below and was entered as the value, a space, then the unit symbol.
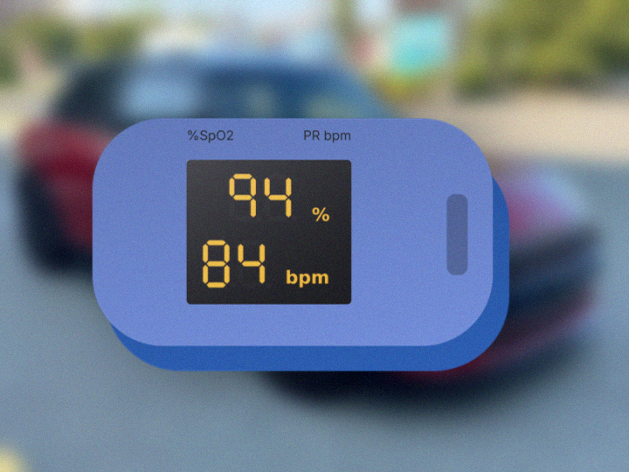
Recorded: 94 %
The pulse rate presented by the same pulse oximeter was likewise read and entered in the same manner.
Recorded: 84 bpm
